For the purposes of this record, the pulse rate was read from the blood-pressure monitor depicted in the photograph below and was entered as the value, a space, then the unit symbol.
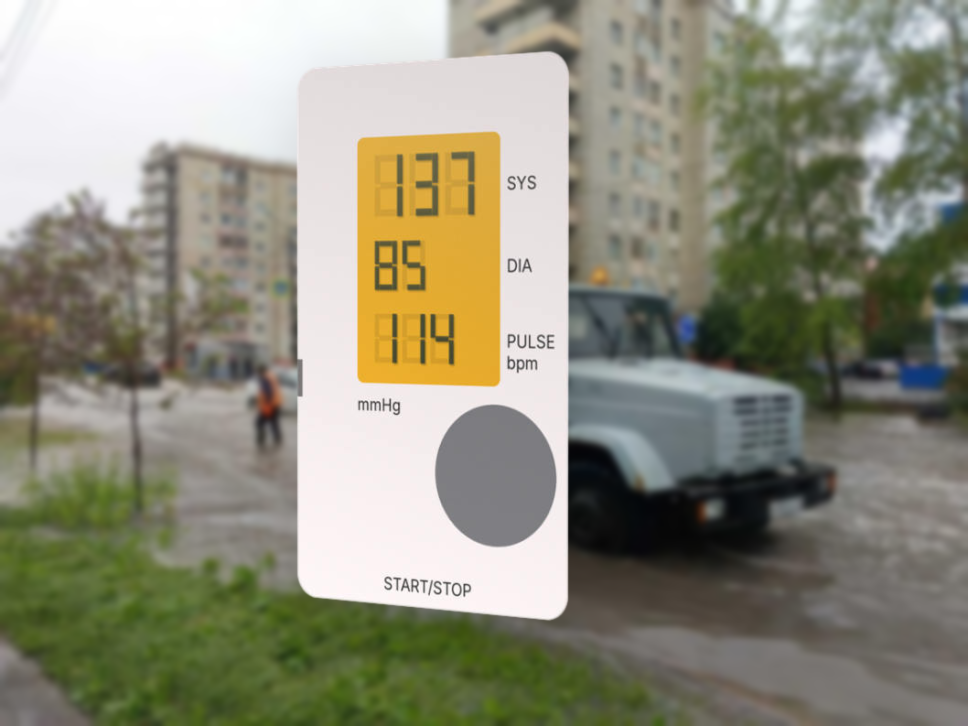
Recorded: 114 bpm
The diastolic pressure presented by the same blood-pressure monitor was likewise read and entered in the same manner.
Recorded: 85 mmHg
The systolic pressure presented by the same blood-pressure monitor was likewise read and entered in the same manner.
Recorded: 137 mmHg
